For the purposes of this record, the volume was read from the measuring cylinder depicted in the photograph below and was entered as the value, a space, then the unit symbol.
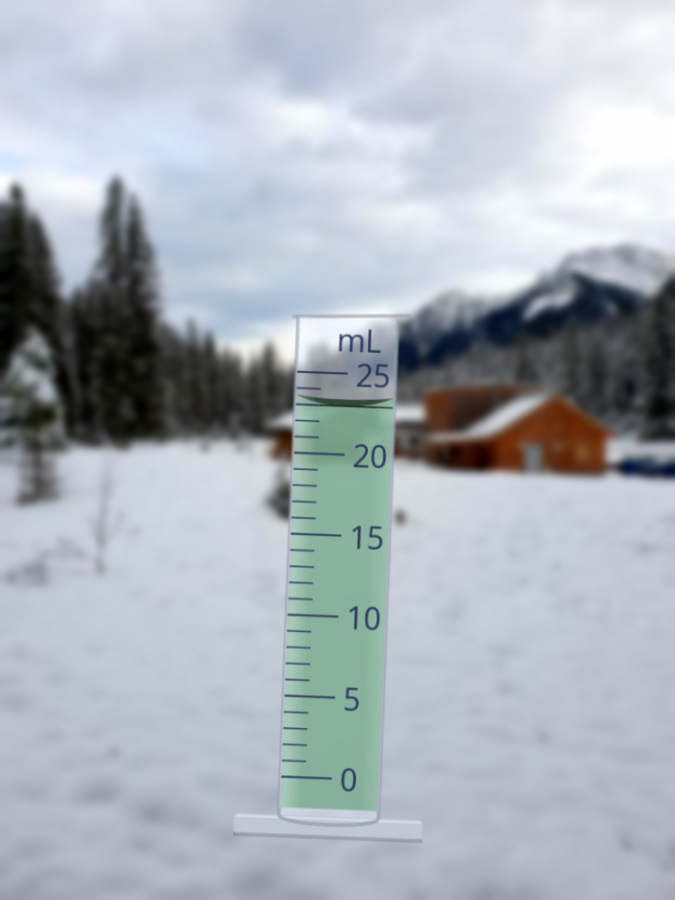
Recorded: 23 mL
